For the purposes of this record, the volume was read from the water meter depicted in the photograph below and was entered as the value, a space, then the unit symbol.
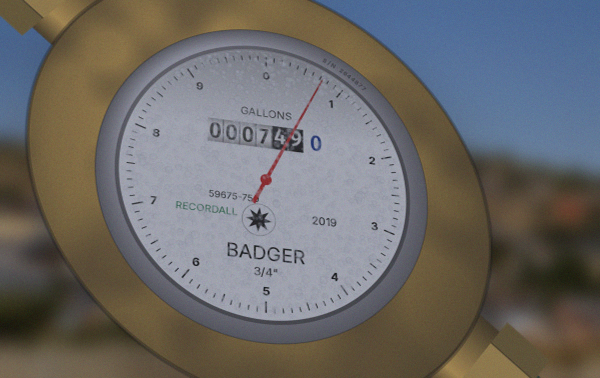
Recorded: 7490.7 gal
